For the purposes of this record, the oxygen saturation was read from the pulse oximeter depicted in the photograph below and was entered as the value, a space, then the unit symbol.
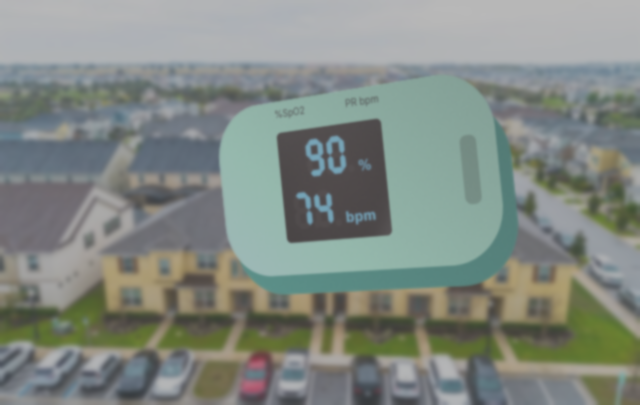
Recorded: 90 %
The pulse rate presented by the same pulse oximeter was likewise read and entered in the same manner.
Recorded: 74 bpm
